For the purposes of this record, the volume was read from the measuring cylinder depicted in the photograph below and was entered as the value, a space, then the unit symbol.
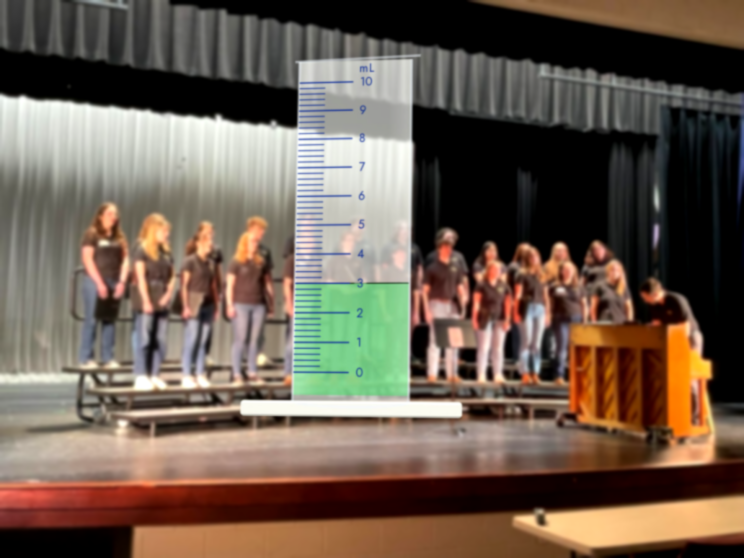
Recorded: 3 mL
